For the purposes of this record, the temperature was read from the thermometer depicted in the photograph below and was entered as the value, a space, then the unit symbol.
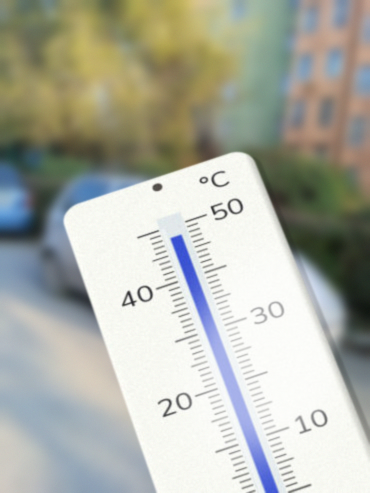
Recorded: 48 °C
